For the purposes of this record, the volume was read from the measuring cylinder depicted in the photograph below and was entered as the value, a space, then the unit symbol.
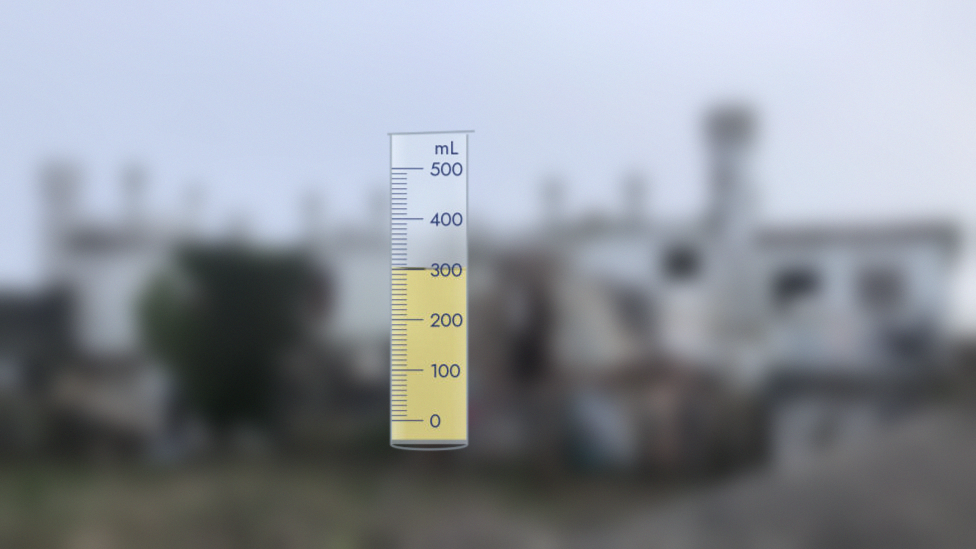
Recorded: 300 mL
